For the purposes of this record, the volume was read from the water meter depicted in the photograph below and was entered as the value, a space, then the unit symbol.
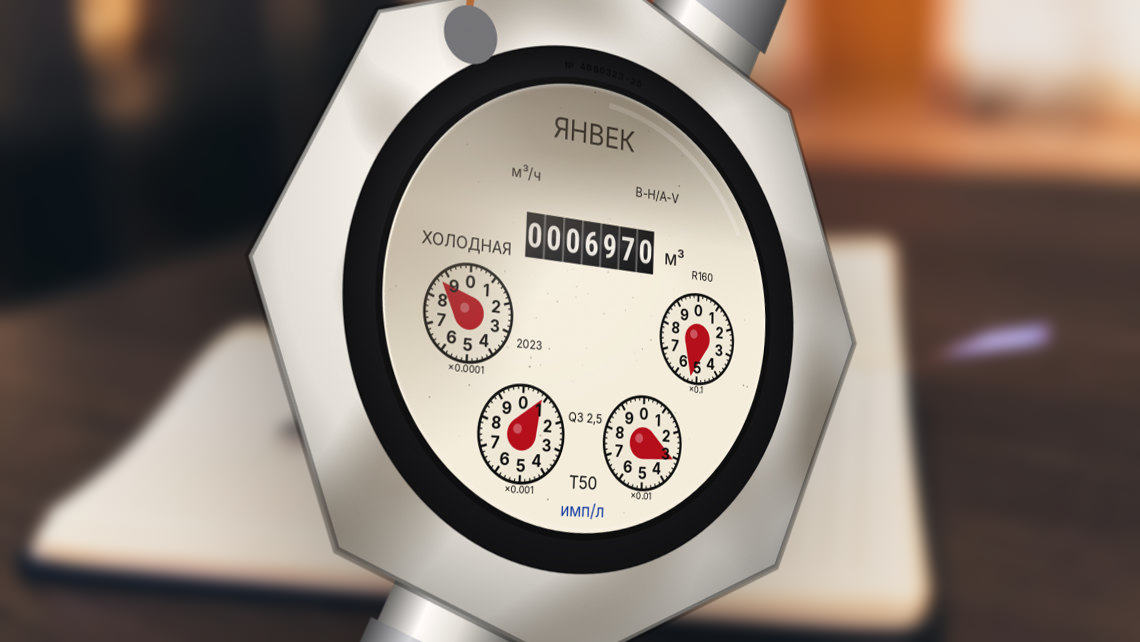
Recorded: 6970.5308 m³
